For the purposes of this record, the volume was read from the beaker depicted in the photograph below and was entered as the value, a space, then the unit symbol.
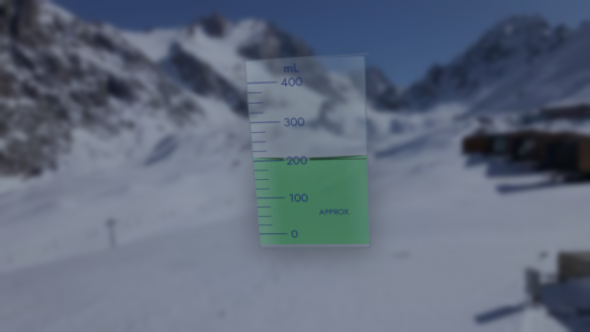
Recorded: 200 mL
